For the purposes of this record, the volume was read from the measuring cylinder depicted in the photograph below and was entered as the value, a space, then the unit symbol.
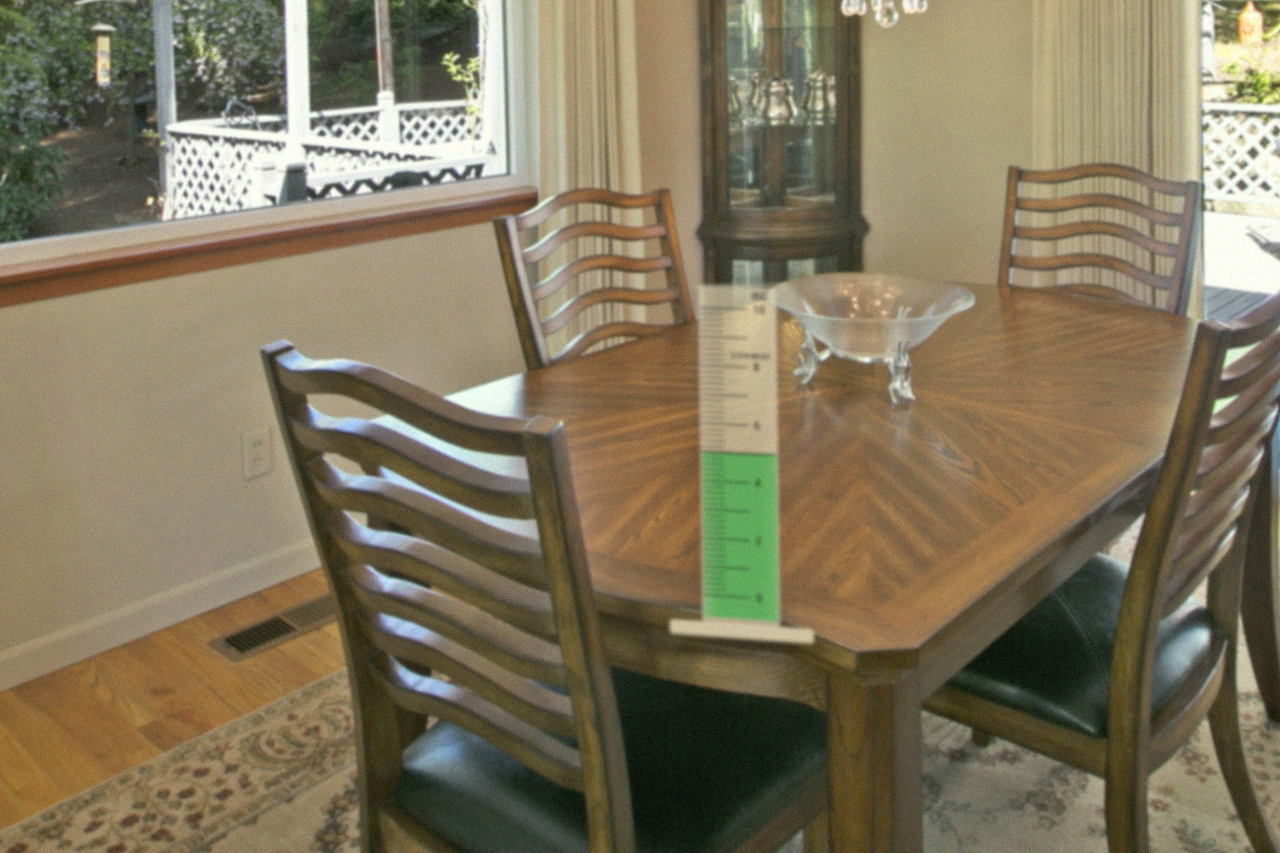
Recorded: 5 mL
